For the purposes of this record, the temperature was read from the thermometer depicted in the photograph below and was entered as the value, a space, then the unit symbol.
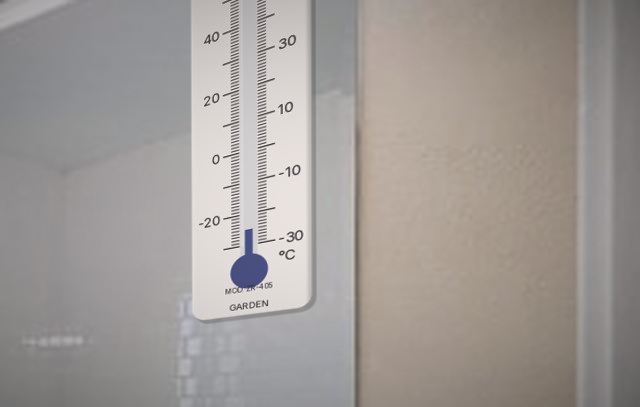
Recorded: -25 °C
